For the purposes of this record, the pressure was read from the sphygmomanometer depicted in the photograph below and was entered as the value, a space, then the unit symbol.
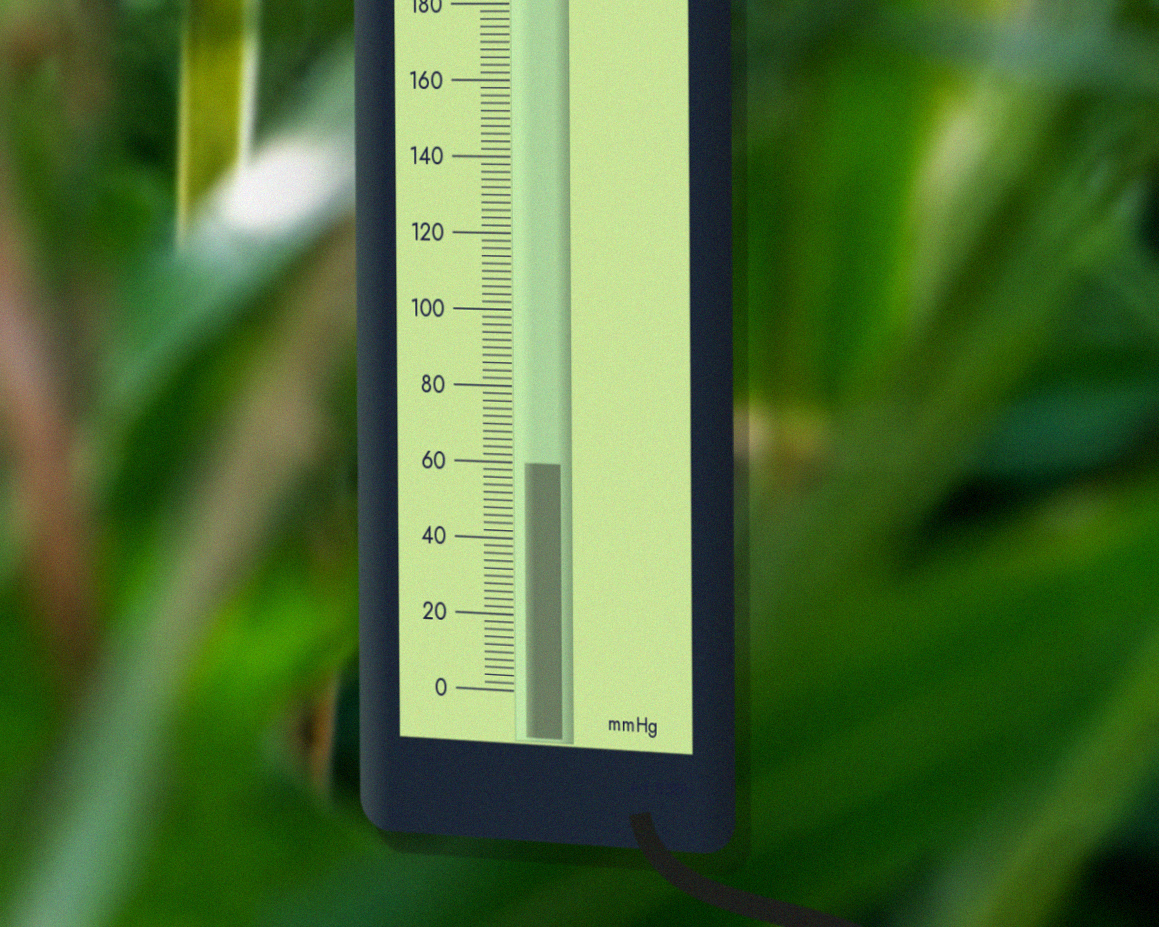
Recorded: 60 mmHg
